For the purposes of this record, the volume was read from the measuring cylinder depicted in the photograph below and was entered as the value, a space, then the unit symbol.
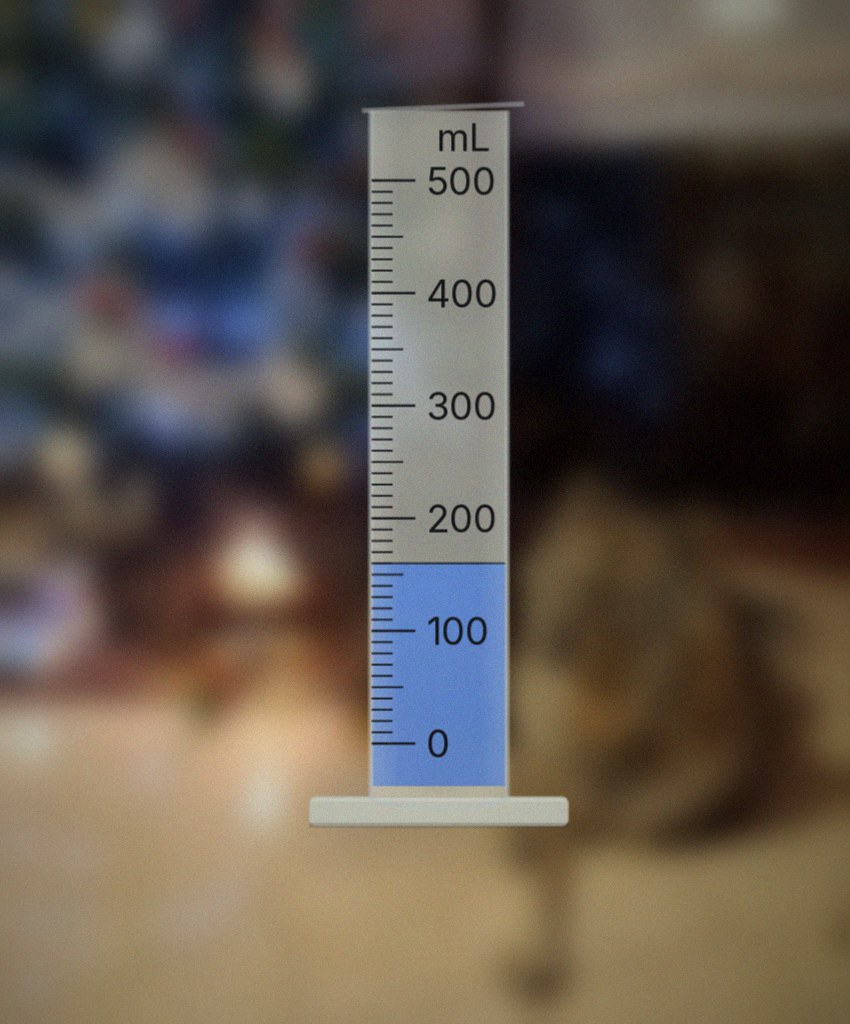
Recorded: 160 mL
